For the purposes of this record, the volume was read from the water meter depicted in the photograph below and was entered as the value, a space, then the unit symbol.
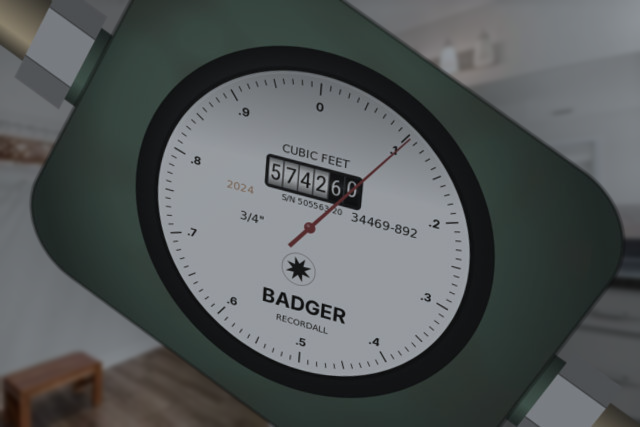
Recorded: 574260.10 ft³
